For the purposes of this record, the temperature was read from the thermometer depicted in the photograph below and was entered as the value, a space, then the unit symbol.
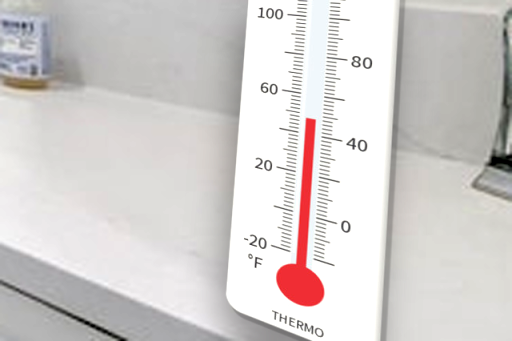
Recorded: 48 °F
